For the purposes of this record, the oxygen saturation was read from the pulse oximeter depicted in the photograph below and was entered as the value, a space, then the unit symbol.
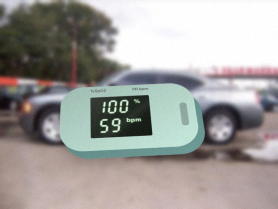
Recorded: 100 %
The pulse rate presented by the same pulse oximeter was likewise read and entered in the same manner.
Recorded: 59 bpm
